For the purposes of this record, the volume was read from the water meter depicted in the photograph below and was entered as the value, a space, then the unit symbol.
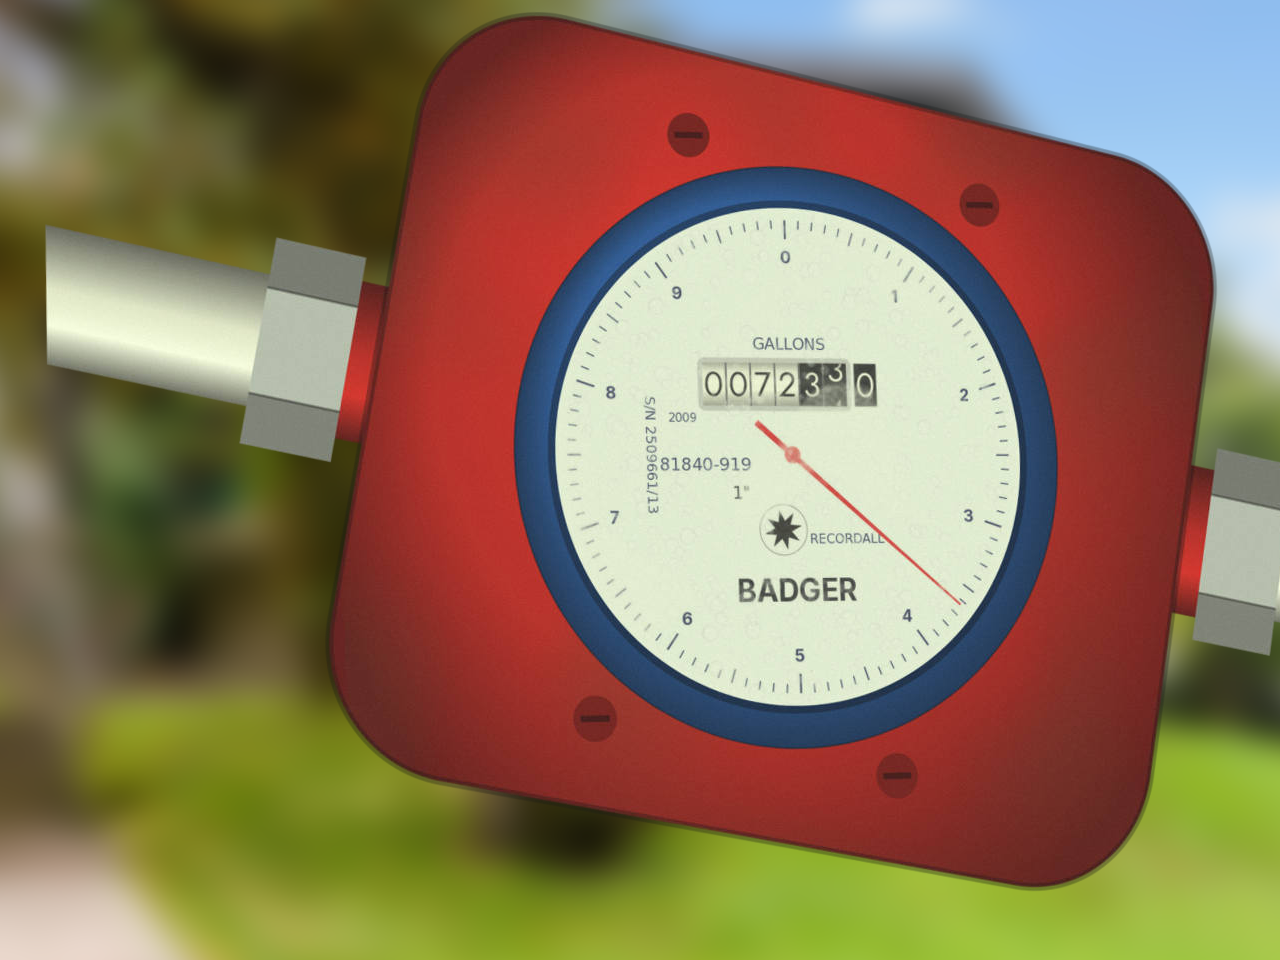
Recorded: 72333.6 gal
